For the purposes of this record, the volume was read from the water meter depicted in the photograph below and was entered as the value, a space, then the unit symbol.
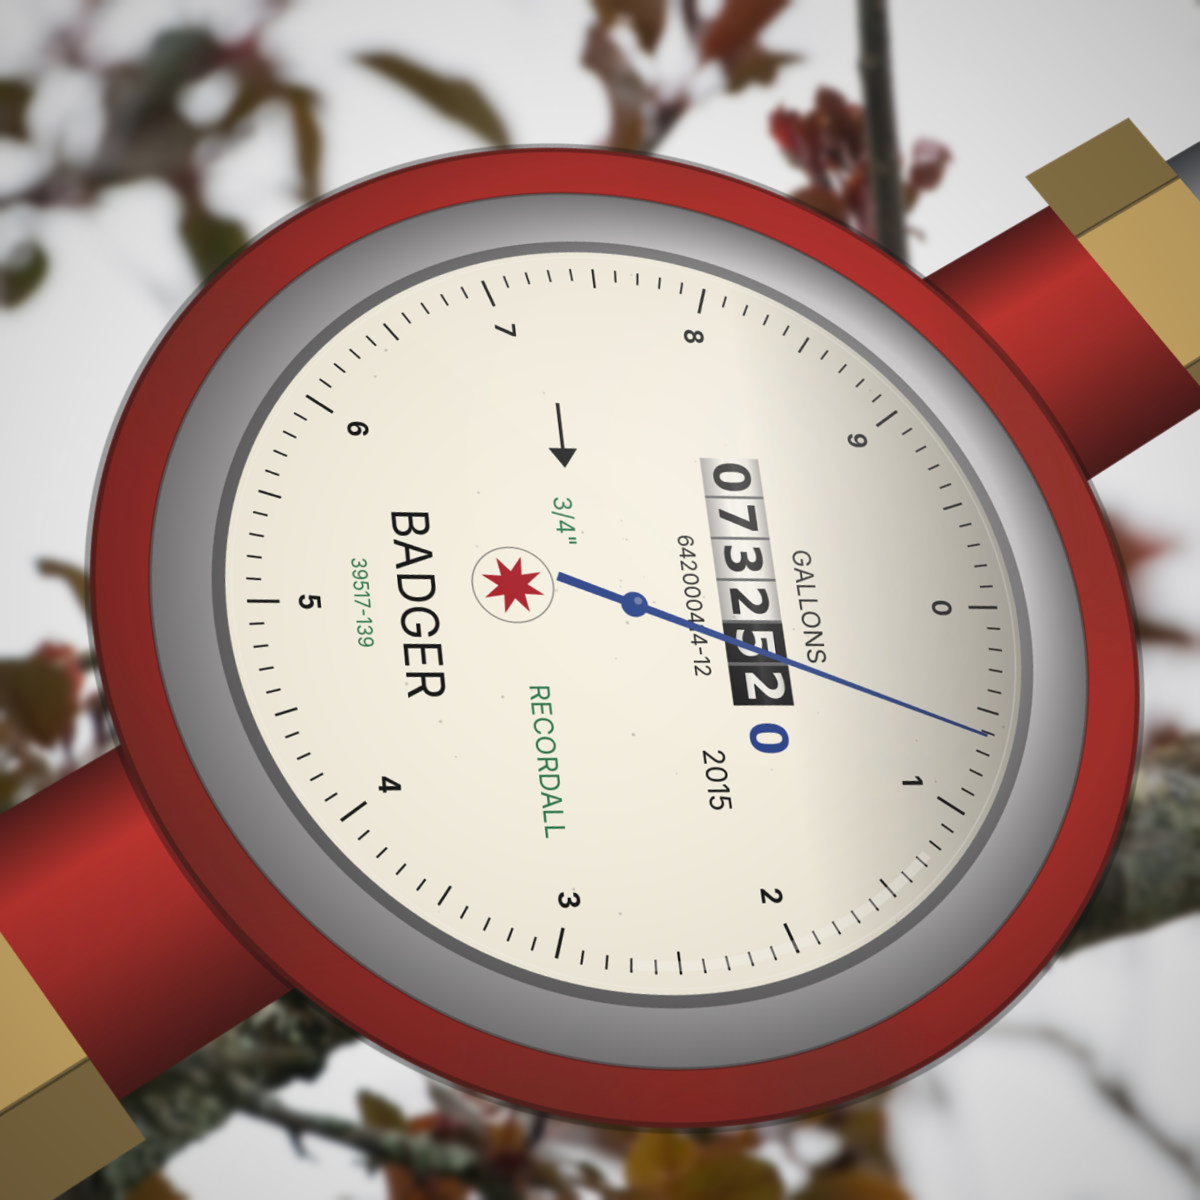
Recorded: 732520.6 gal
